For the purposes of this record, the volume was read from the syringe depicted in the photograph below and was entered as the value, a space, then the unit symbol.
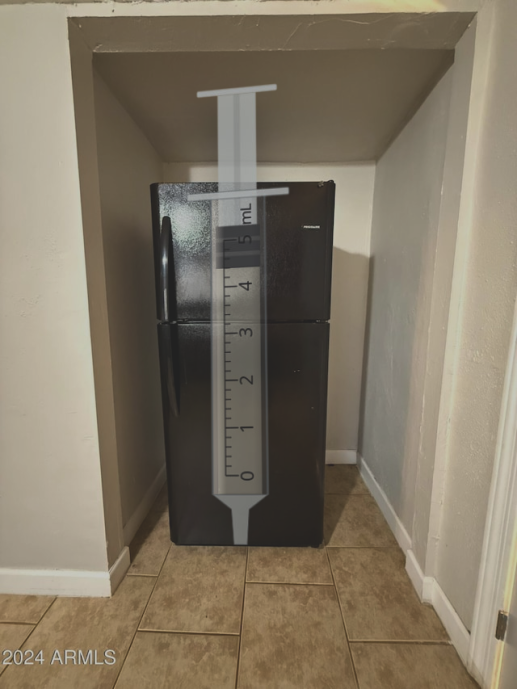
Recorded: 4.4 mL
